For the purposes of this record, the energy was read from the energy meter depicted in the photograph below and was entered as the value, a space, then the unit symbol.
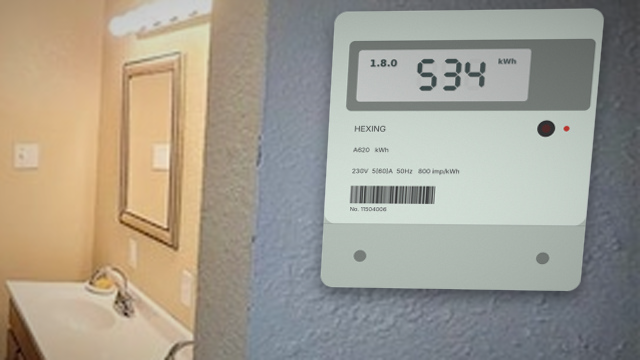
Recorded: 534 kWh
